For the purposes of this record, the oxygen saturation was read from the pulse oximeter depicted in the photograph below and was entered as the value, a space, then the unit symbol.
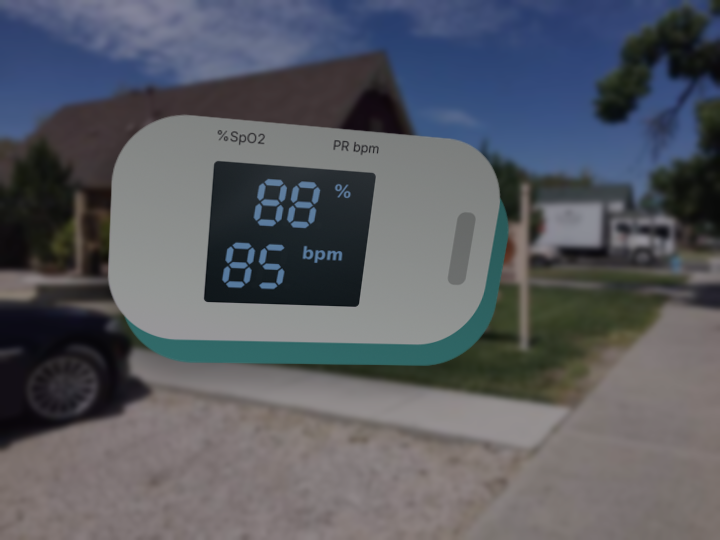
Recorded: 88 %
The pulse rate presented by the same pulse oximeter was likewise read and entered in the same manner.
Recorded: 85 bpm
